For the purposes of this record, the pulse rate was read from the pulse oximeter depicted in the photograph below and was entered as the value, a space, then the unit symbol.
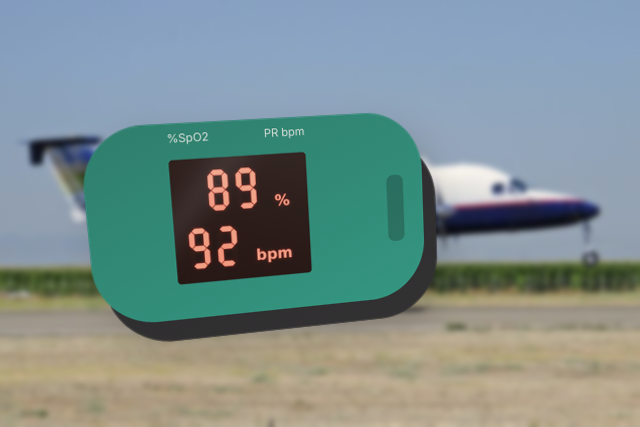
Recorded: 92 bpm
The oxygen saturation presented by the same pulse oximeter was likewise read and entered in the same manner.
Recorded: 89 %
